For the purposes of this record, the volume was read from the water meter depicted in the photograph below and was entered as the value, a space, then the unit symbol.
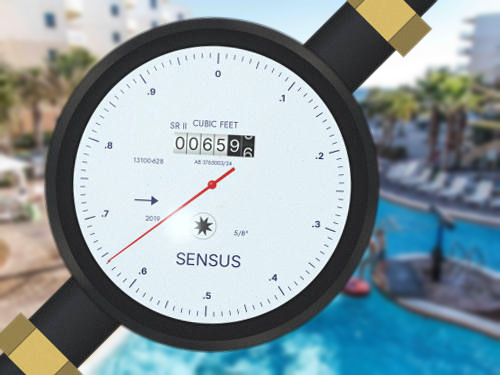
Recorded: 6595.64 ft³
